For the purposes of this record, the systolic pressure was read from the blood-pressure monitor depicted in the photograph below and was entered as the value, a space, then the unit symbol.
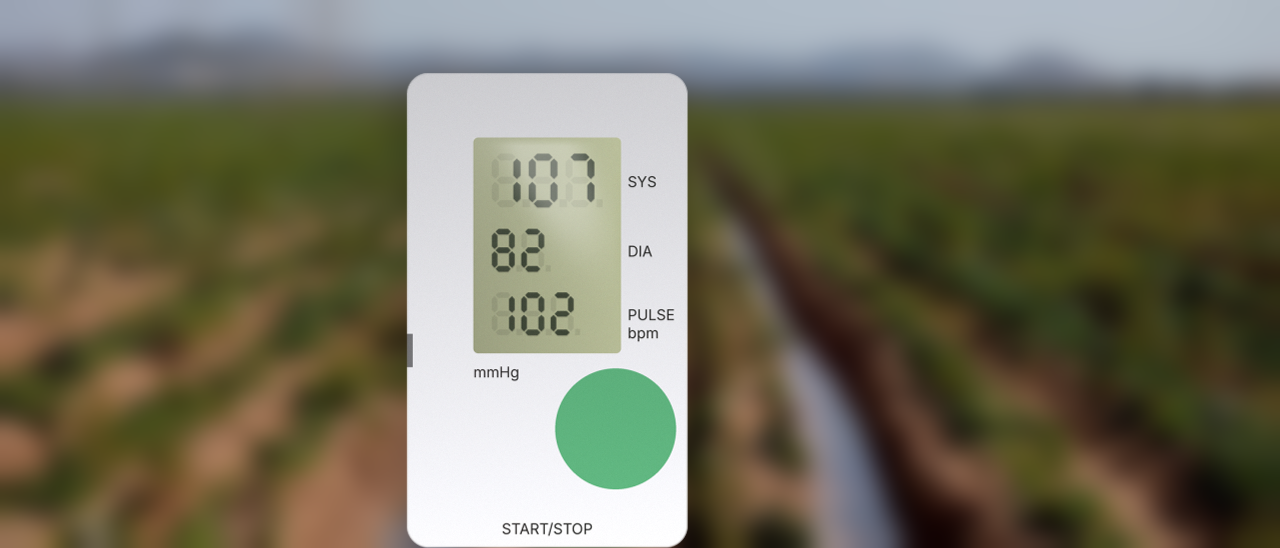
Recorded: 107 mmHg
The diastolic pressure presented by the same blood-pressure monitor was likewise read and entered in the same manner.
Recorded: 82 mmHg
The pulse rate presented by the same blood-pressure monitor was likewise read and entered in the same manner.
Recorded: 102 bpm
